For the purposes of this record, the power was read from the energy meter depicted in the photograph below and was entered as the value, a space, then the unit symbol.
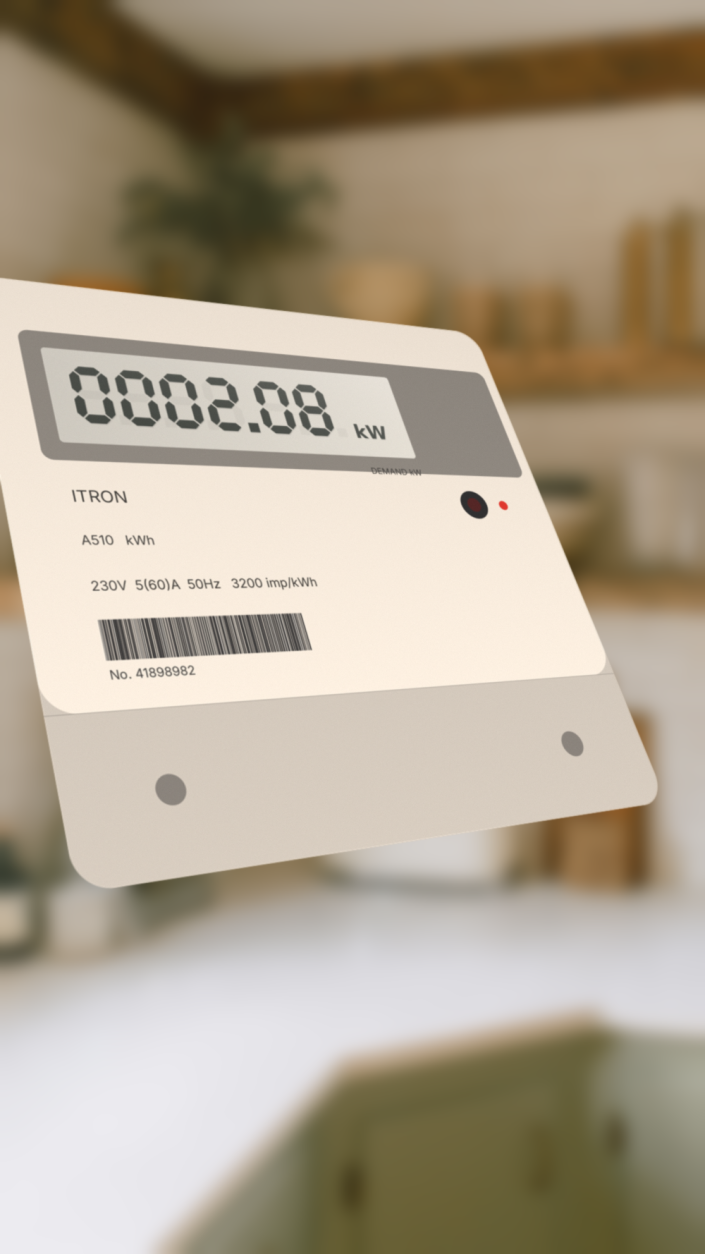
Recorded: 2.08 kW
